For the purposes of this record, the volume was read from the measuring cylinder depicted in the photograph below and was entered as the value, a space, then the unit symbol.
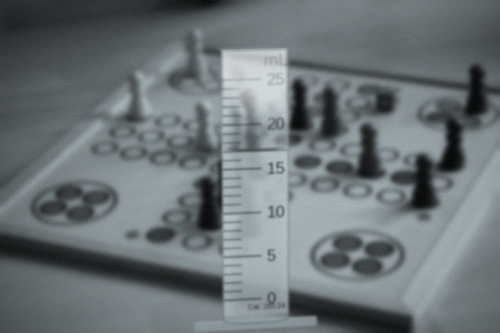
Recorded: 17 mL
